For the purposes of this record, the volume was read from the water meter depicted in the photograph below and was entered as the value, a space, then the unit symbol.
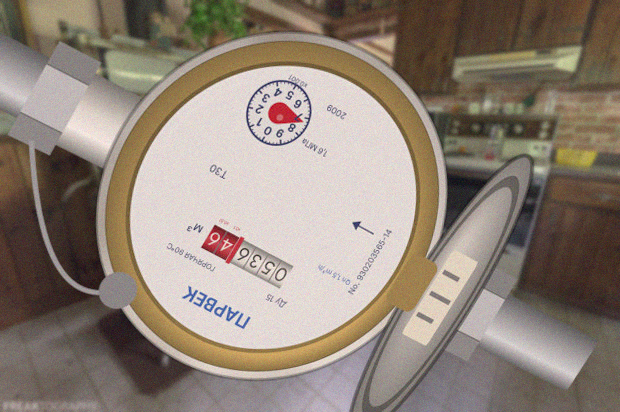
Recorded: 536.467 m³
